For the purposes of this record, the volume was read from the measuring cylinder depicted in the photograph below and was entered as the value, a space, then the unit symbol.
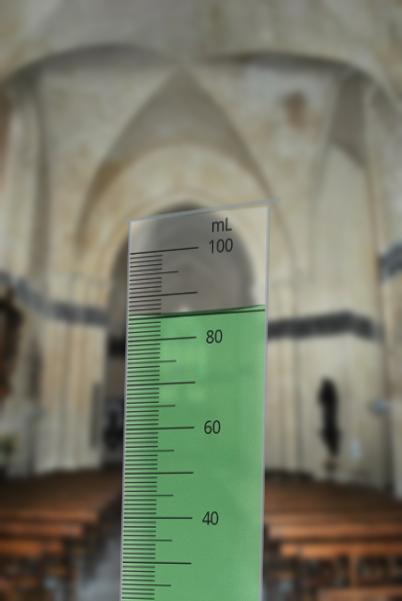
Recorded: 85 mL
